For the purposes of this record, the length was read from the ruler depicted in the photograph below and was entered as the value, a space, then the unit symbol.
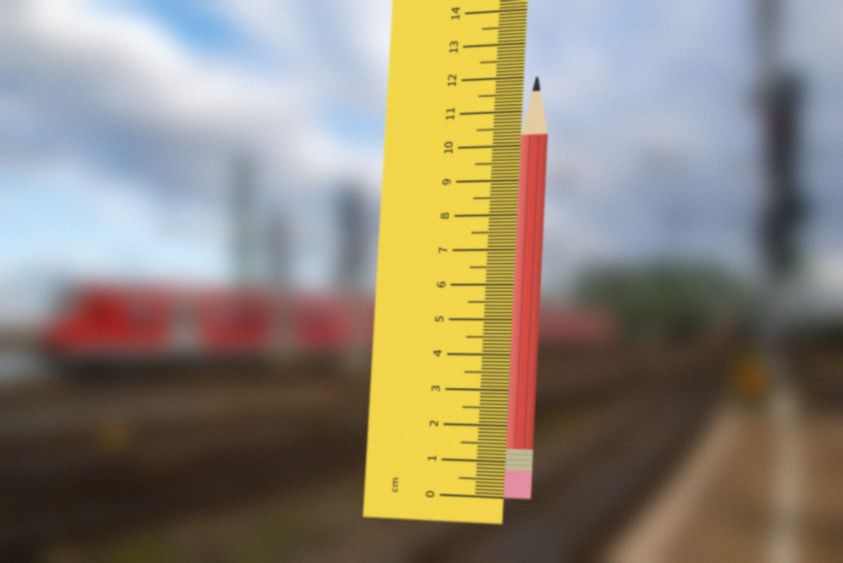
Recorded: 12 cm
